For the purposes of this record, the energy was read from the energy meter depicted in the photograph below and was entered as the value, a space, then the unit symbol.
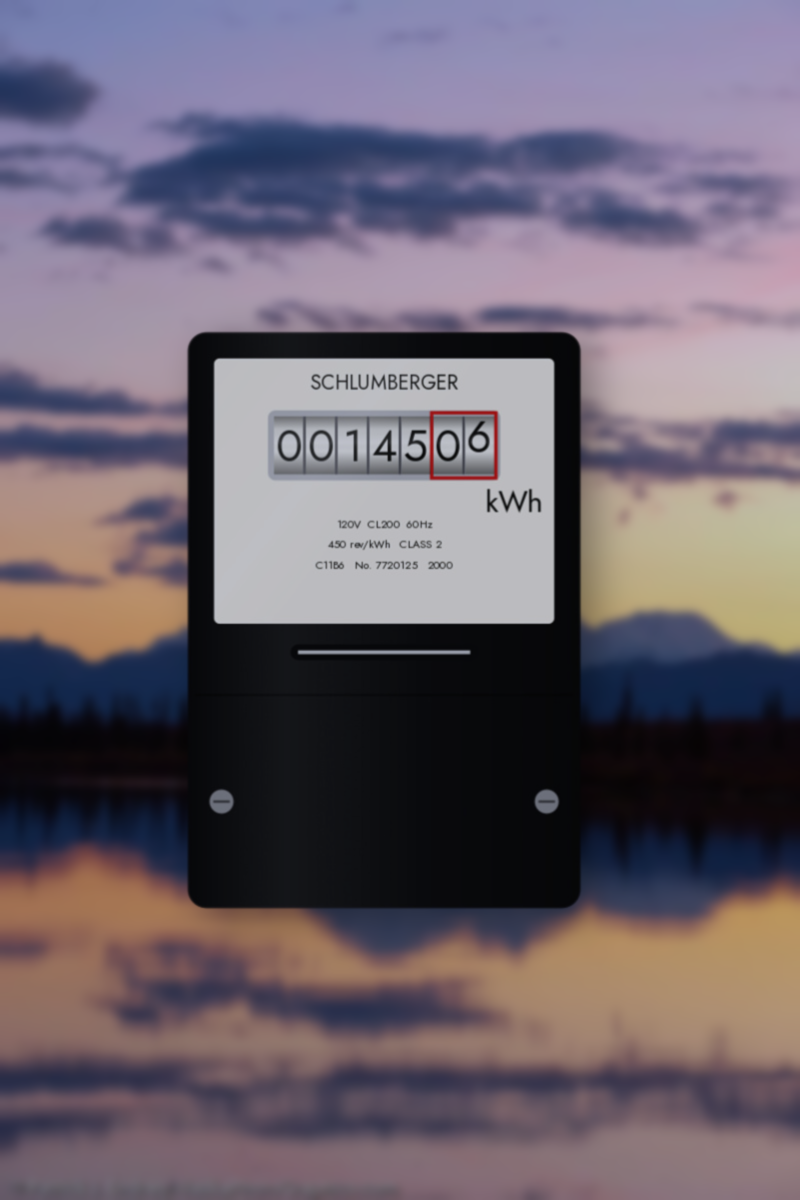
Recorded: 145.06 kWh
